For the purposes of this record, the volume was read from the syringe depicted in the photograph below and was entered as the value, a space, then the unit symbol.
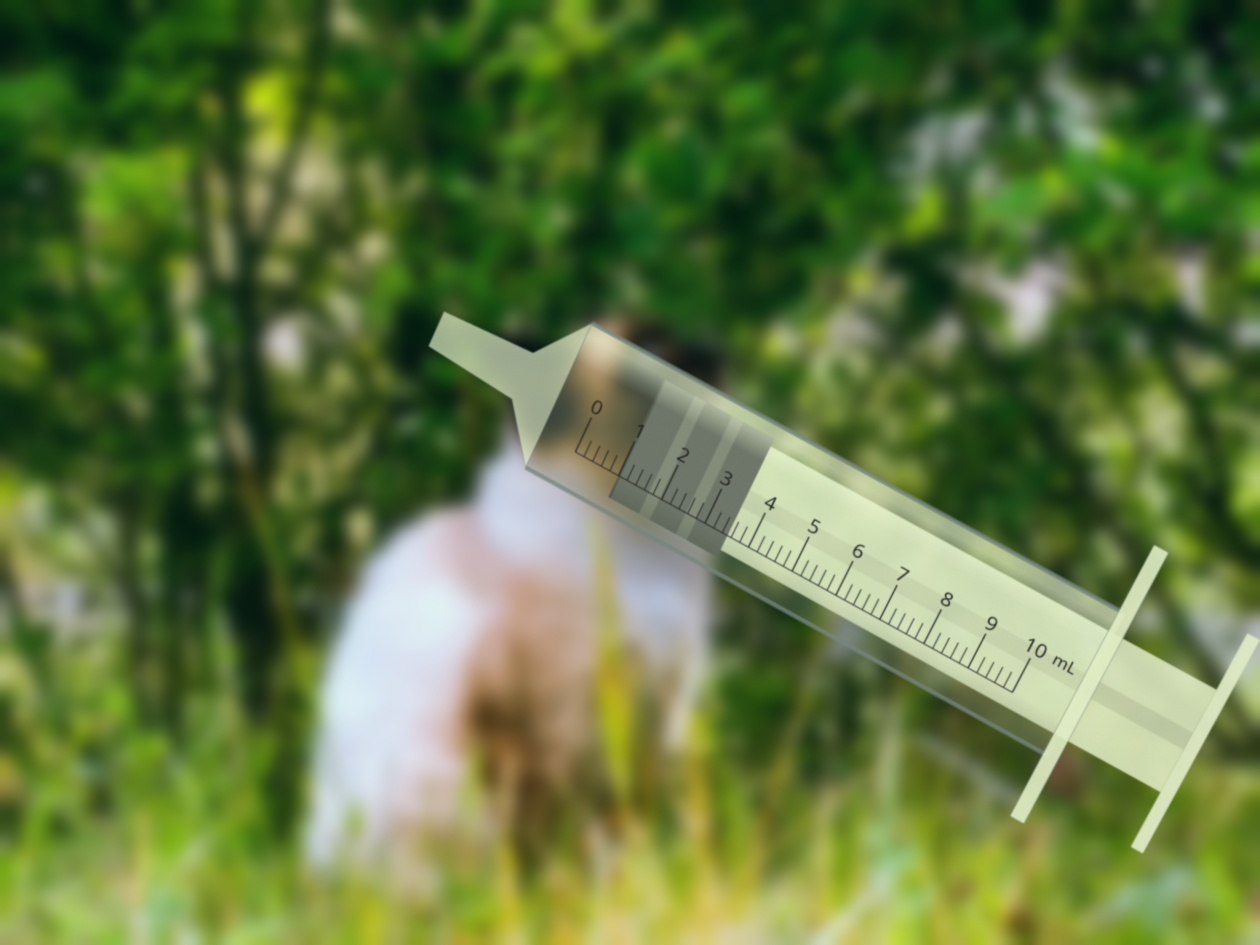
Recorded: 1 mL
